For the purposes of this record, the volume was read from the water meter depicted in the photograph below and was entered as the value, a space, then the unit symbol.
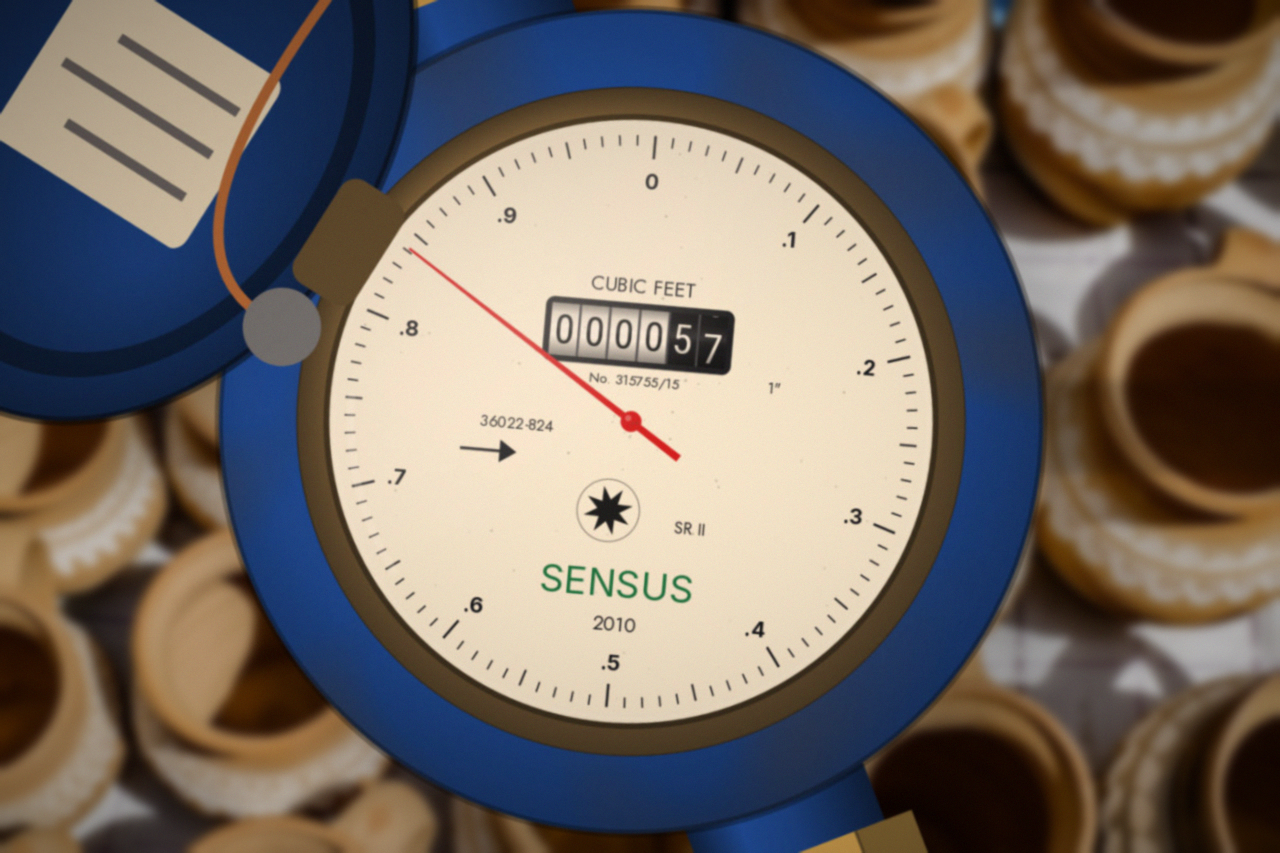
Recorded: 56.84 ft³
